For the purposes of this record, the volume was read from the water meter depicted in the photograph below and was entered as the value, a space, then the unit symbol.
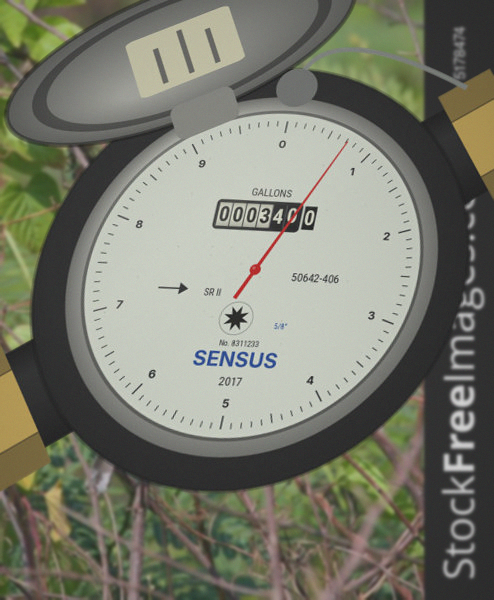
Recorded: 3400.7 gal
